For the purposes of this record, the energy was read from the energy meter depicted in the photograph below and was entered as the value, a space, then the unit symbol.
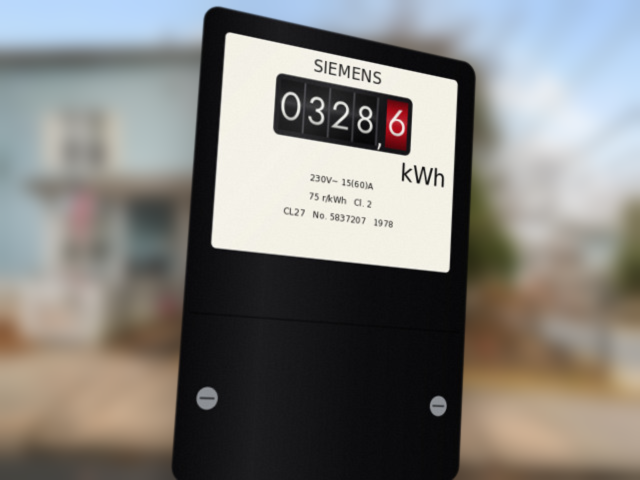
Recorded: 328.6 kWh
